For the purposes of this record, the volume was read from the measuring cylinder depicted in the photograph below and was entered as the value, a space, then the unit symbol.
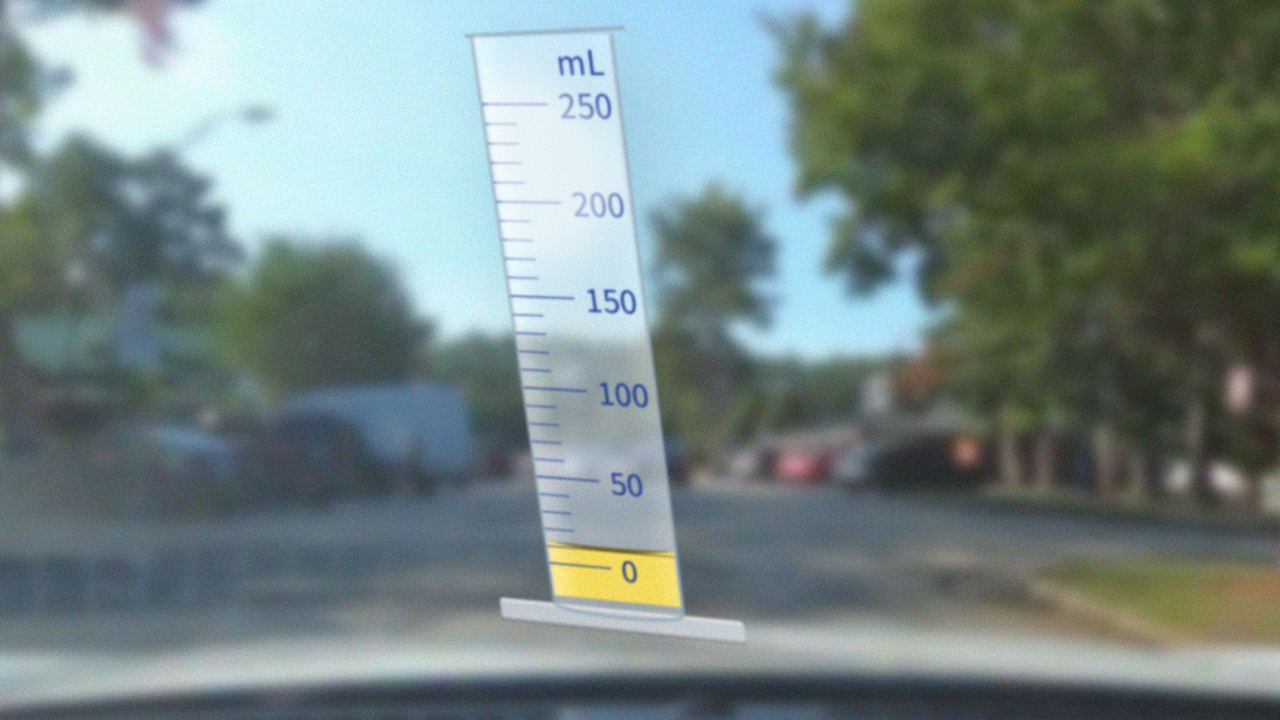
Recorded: 10 mL
